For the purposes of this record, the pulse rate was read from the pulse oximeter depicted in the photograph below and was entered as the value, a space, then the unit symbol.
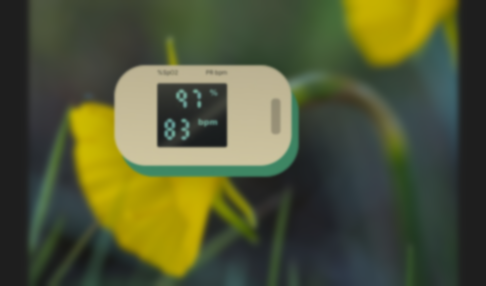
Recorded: 83 bpm
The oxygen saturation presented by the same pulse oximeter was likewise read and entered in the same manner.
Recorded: 97 %
